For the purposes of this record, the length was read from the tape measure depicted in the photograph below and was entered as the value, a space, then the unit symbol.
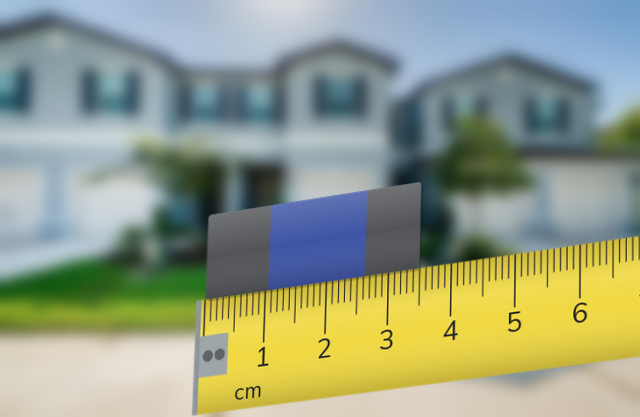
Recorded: 3.5 cm
